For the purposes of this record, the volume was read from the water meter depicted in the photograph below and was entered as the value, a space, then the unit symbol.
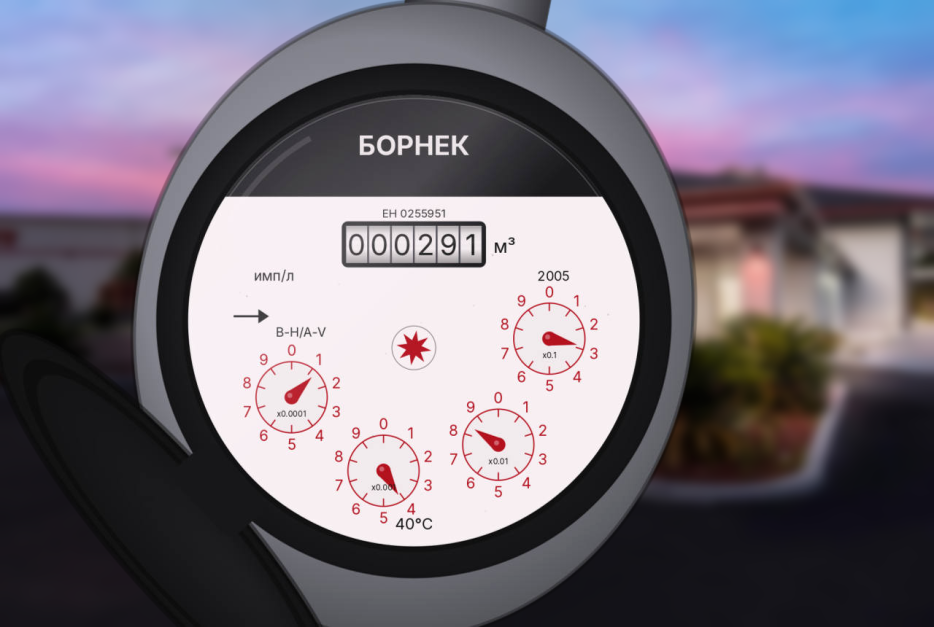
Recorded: 291.2841 m³
